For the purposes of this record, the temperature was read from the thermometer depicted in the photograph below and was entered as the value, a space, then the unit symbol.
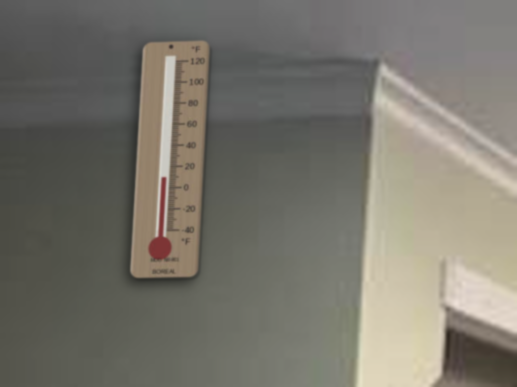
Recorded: 10 °F
